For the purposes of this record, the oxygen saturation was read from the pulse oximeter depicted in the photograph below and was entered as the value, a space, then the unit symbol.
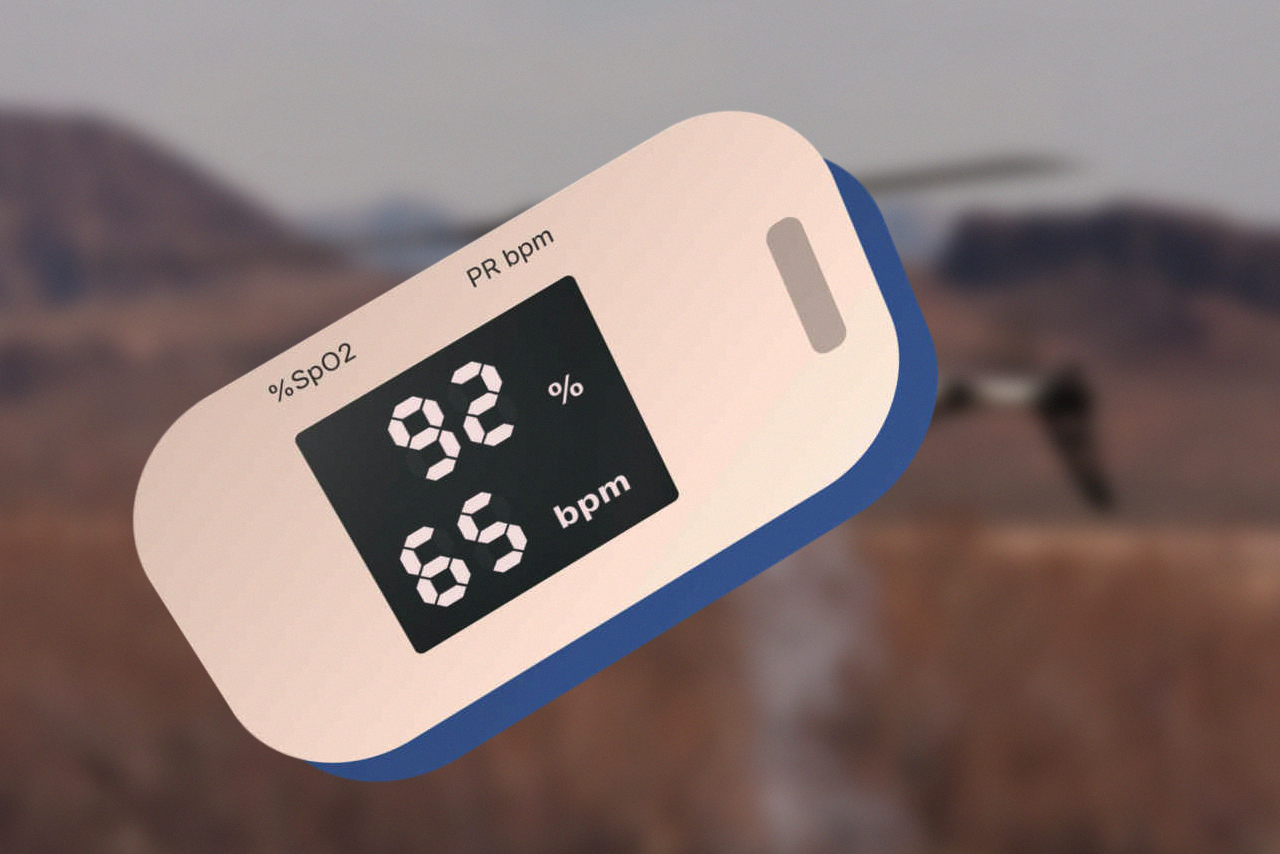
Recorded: 92 %
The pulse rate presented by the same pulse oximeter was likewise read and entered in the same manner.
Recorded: 65 bpm
